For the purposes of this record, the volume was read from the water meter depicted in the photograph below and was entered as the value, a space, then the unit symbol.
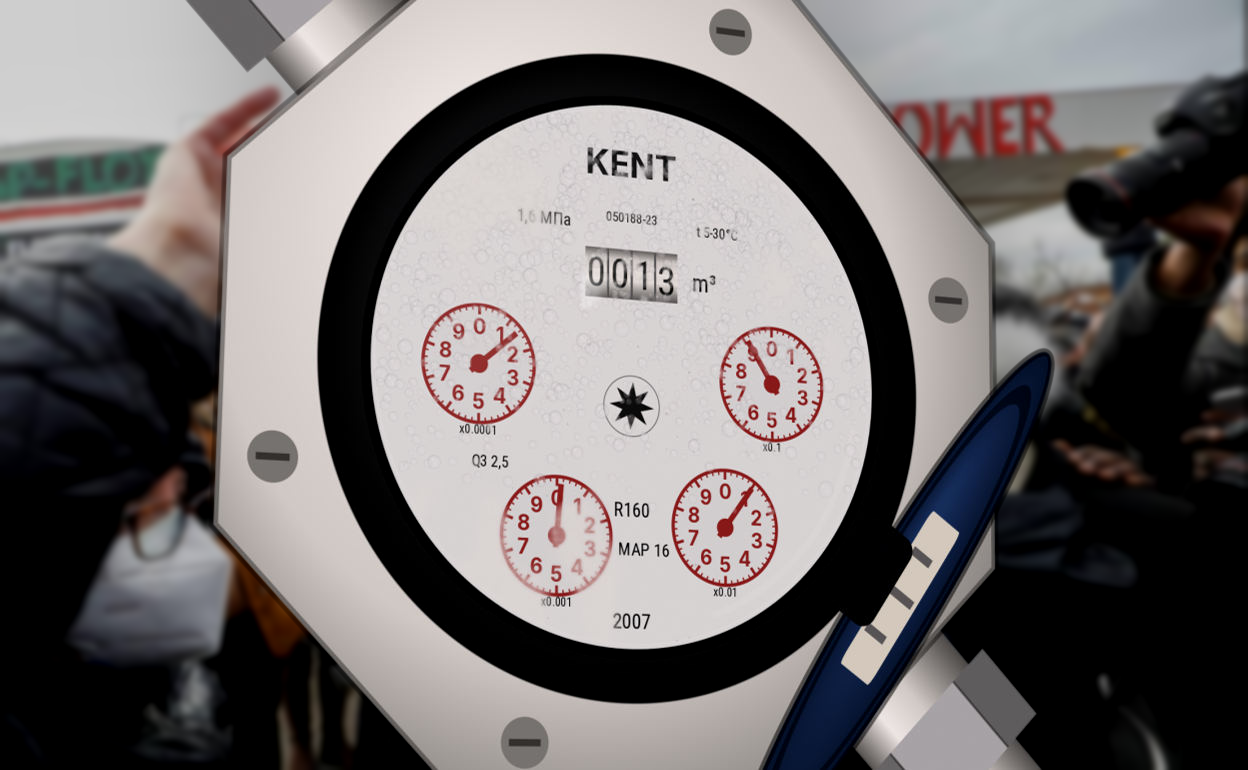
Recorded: 12.9101 m³
